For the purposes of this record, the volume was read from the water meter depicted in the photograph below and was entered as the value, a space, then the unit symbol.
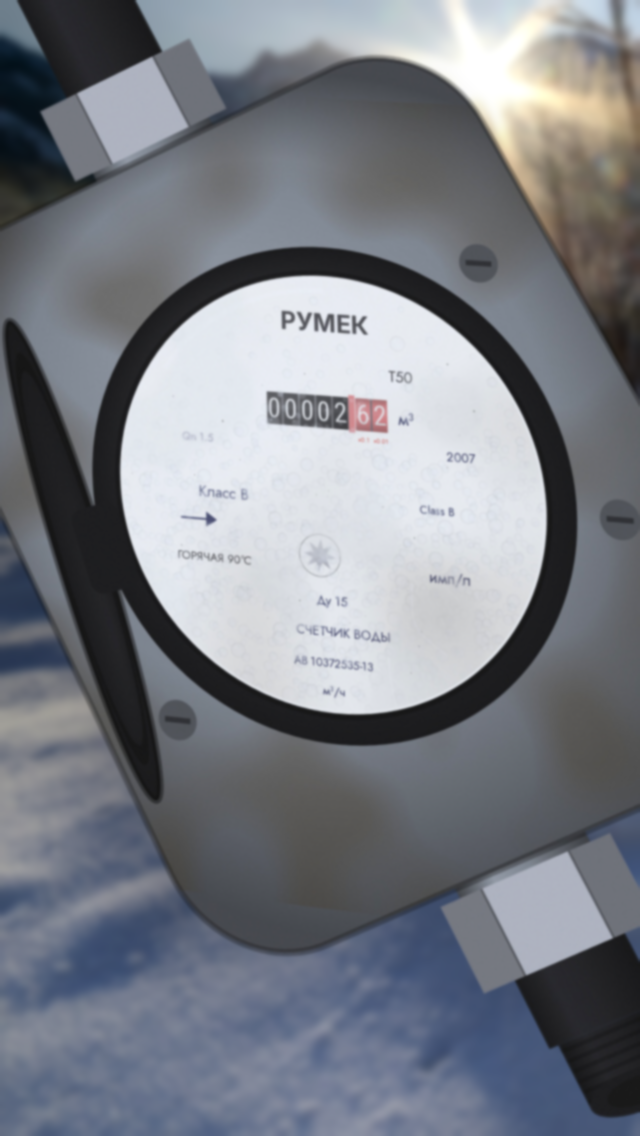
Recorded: 2.62 m³
